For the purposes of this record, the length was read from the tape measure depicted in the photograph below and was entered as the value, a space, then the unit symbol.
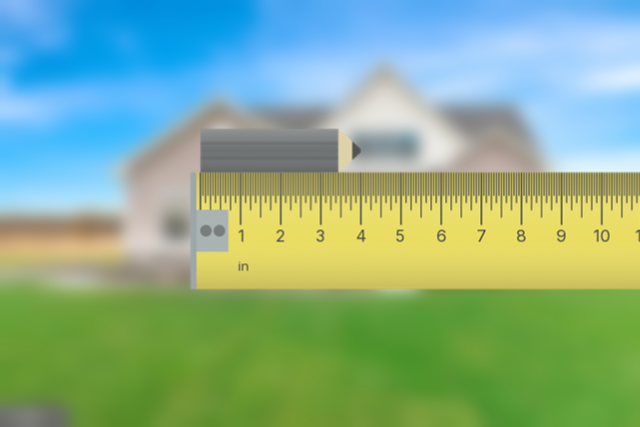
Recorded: 4 in
